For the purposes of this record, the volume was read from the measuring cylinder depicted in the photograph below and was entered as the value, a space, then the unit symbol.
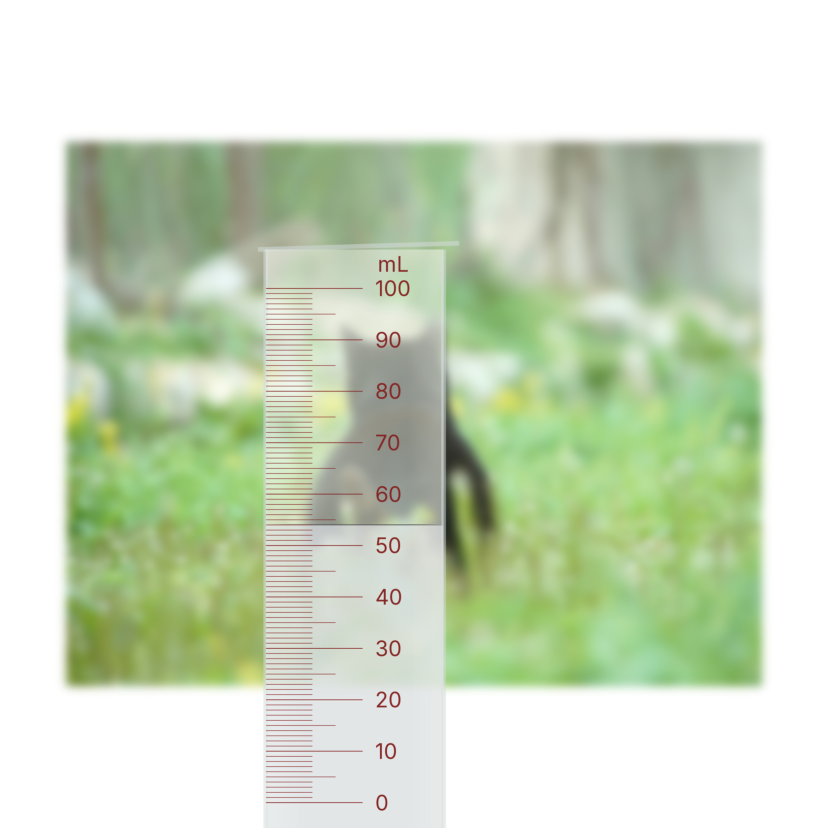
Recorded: 54 mL
